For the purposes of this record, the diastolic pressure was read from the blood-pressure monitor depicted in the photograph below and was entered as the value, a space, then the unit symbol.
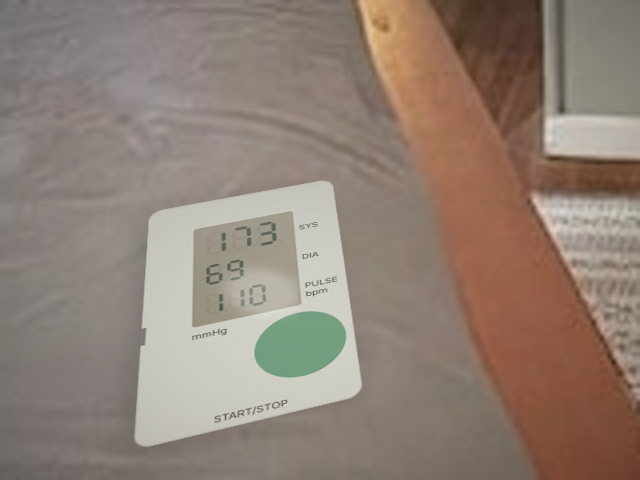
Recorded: 69 mmHg
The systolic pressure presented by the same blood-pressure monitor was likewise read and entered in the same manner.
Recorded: 173 mmHg
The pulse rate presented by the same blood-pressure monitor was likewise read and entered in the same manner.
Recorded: 110 bpm
